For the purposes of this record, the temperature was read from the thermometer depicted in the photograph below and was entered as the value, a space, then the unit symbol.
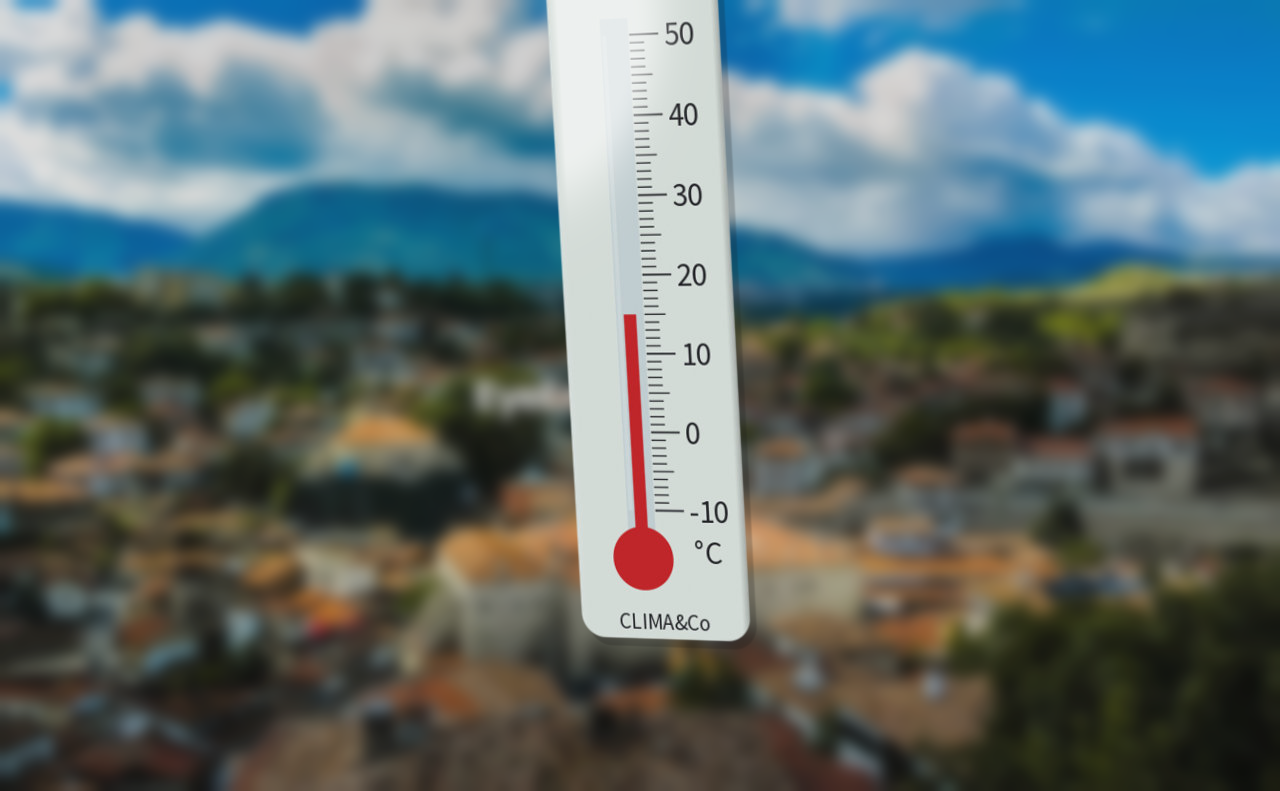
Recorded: 15 °C
